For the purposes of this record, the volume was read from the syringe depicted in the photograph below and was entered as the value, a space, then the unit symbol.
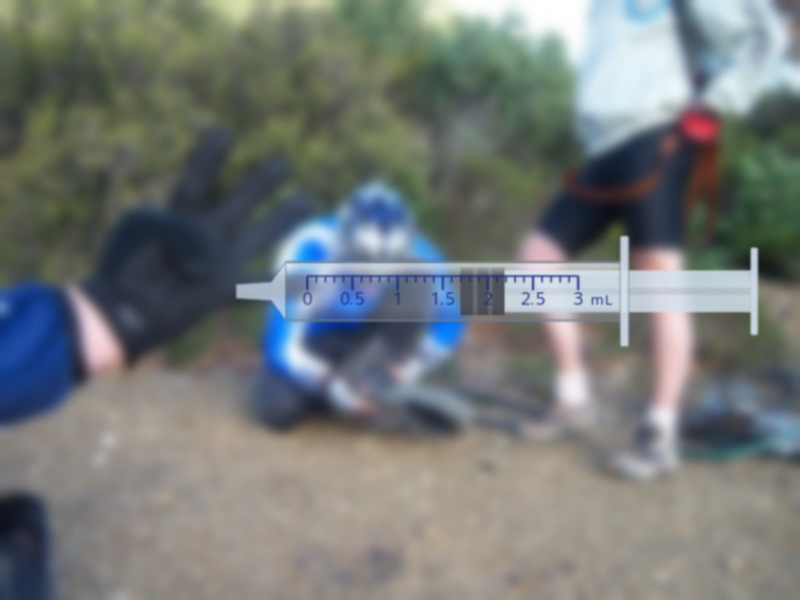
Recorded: 1.7 mL
